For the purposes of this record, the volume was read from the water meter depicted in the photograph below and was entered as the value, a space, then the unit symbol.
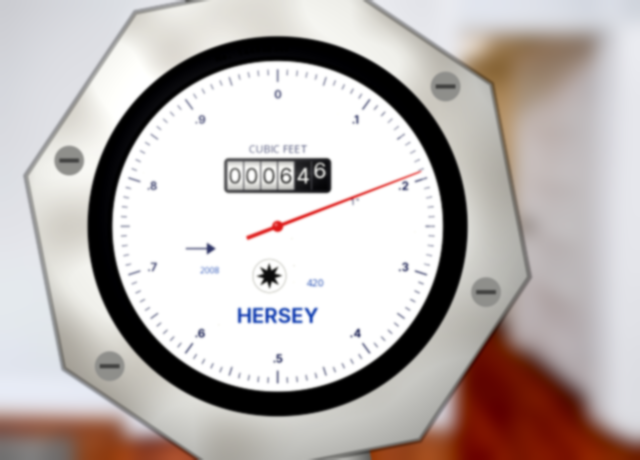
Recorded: 646.19 ft³
